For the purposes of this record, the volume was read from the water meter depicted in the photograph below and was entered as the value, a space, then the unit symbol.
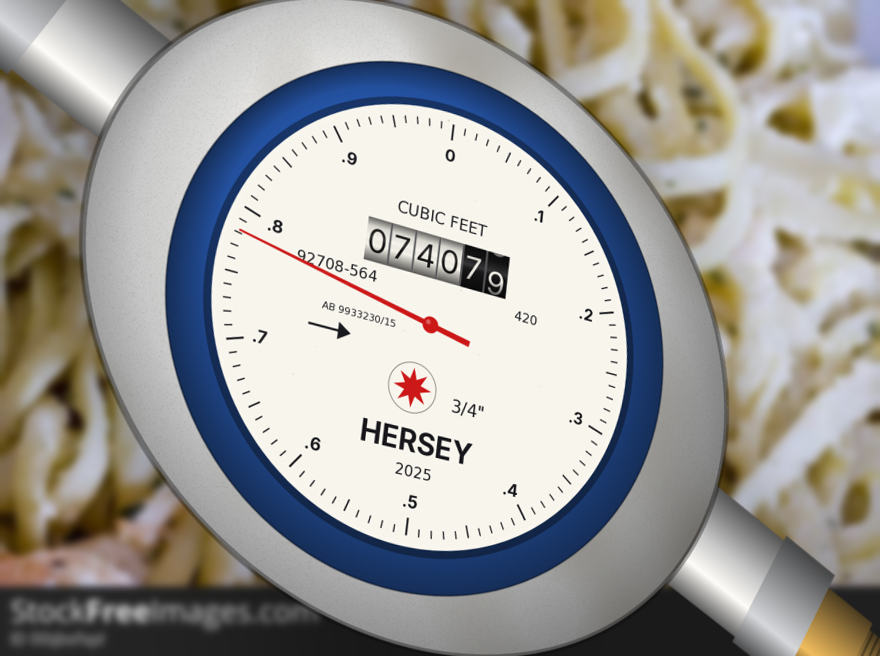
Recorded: 74078.78 ft³
